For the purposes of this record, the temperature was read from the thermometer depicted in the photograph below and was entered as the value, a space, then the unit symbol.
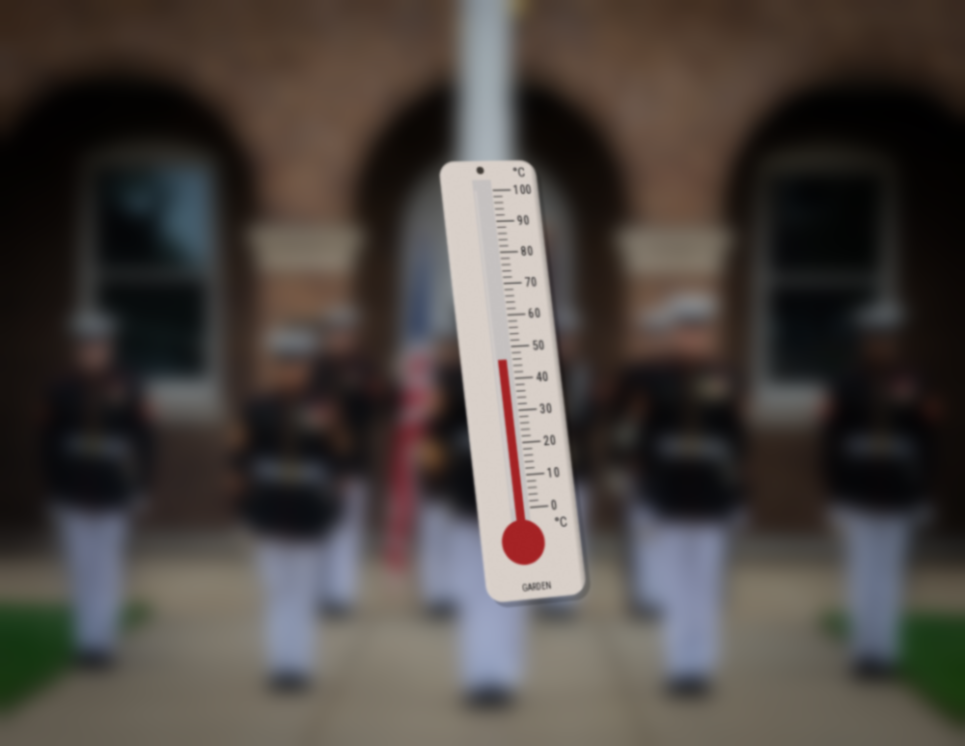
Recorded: 46 °C
